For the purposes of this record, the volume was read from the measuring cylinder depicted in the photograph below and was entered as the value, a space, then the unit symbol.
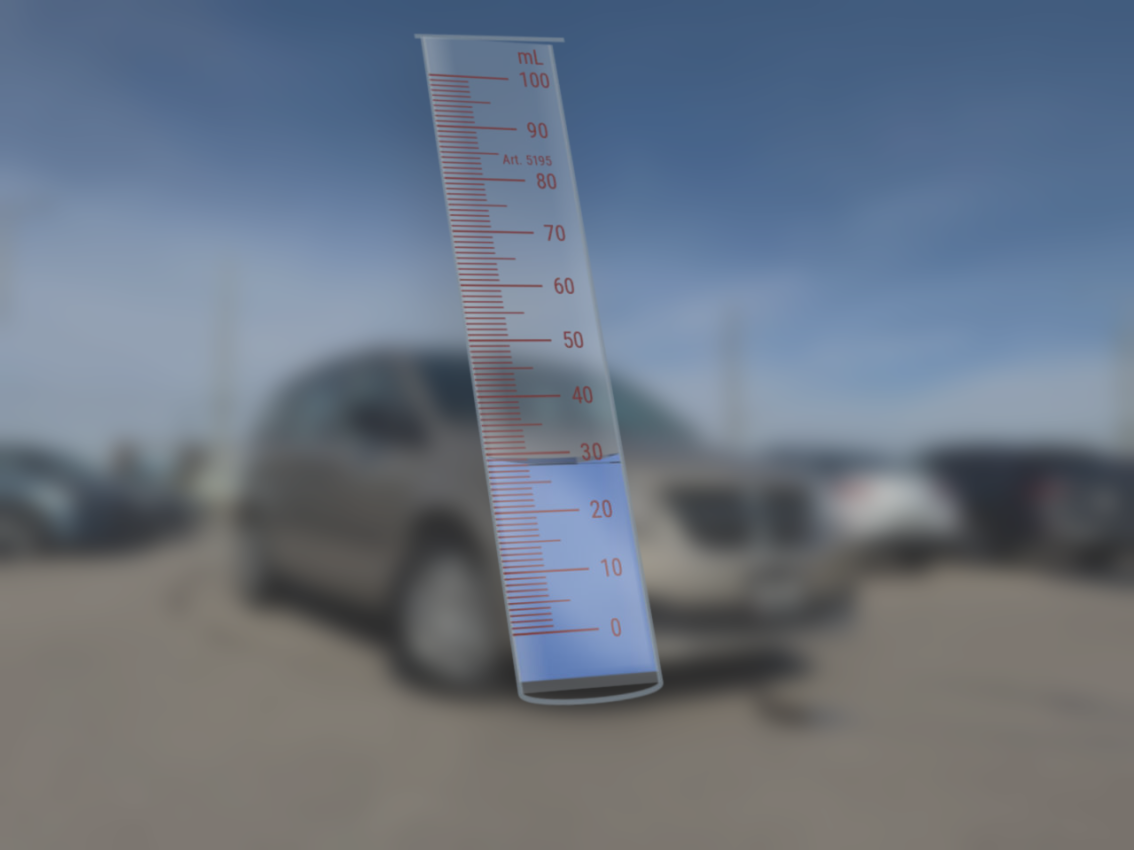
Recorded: 28 mL
